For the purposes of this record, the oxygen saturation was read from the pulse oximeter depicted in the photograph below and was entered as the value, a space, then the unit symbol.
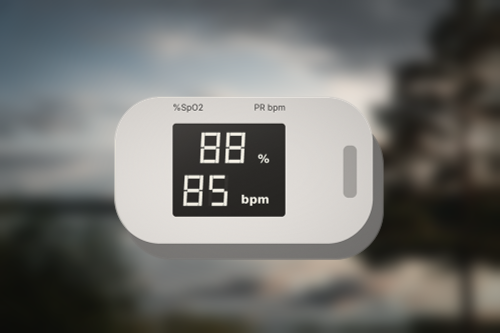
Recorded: 88 %
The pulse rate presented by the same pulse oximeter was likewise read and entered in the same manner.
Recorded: 85 bpm
